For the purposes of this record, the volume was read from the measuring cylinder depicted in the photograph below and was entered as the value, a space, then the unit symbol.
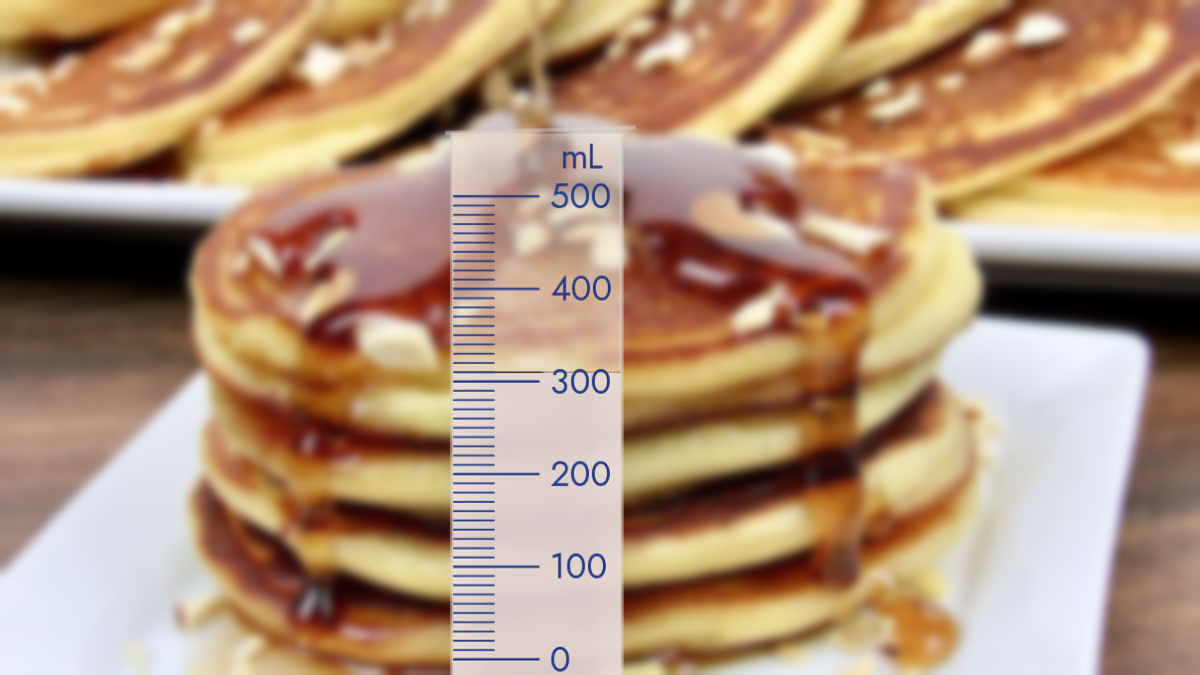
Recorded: 310 mL
